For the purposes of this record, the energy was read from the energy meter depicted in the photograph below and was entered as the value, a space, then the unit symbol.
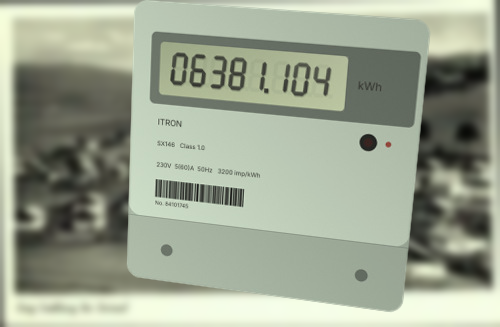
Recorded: 6381.104 kWh
